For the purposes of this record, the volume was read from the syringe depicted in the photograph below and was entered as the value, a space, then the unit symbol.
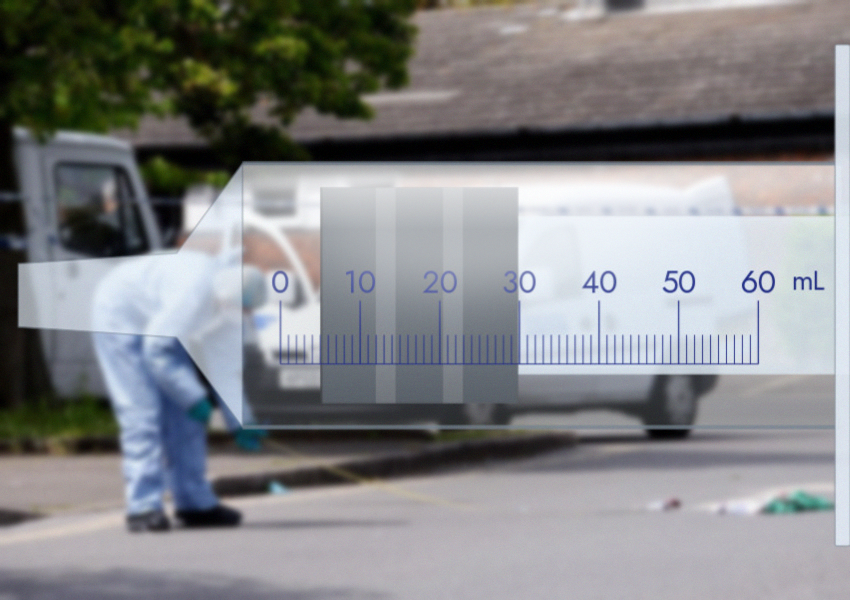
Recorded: 5 mL
